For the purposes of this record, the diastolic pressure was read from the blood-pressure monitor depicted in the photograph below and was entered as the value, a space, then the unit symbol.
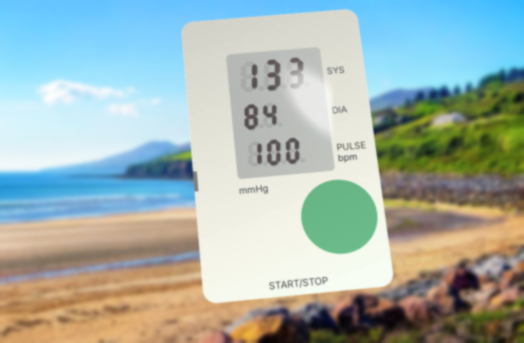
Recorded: 84 mmHg
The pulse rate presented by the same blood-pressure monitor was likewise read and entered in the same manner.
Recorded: 100 bpm
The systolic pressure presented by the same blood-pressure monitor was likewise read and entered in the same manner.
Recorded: 133 mmHg
